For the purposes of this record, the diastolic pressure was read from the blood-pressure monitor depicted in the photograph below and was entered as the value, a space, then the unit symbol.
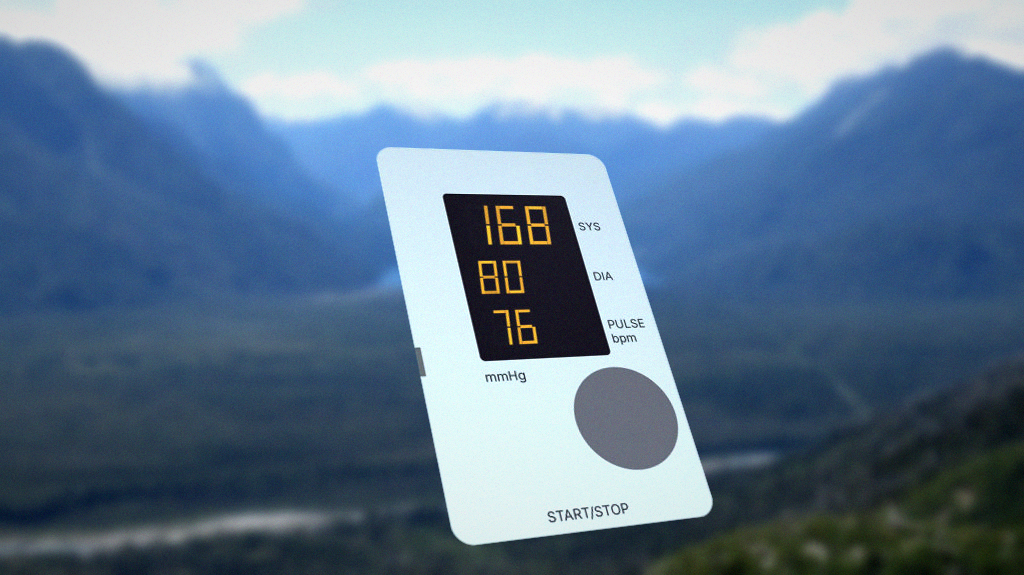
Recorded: 80 mmHg
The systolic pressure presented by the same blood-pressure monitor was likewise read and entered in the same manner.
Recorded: 168 mmHg
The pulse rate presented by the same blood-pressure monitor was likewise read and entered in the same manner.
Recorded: 76 bpm
